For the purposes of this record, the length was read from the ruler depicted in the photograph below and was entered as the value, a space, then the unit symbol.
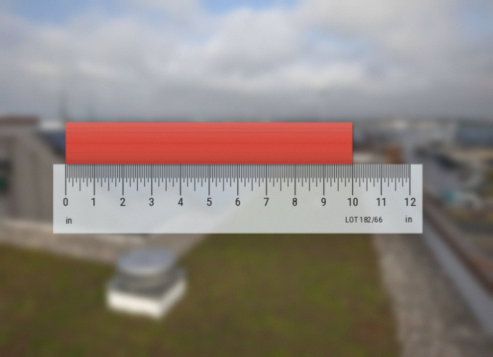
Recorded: 10 in
